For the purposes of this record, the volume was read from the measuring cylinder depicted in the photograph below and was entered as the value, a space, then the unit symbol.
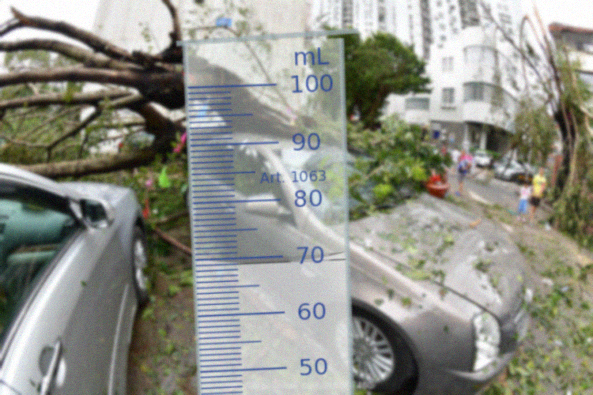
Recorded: 69 mL
